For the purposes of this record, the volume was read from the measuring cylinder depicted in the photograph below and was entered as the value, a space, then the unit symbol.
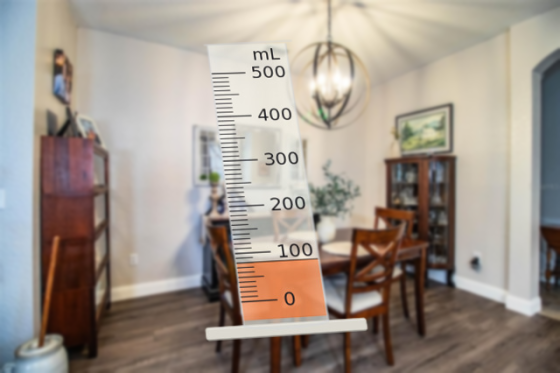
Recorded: 80 mL
